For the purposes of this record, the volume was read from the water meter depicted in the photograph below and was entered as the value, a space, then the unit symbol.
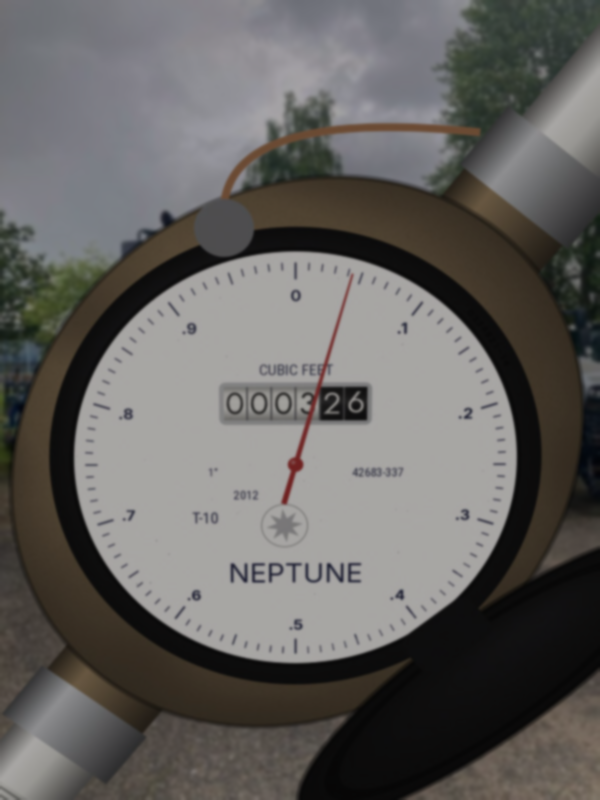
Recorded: 326.04 ft³
